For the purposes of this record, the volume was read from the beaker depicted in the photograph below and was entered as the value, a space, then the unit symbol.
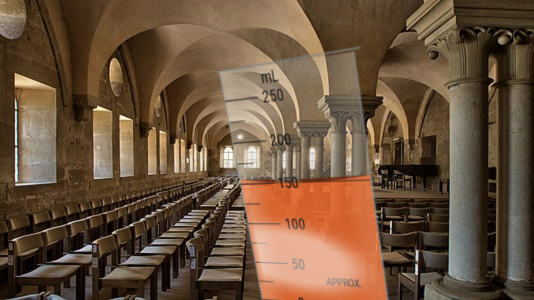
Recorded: 150 mL
